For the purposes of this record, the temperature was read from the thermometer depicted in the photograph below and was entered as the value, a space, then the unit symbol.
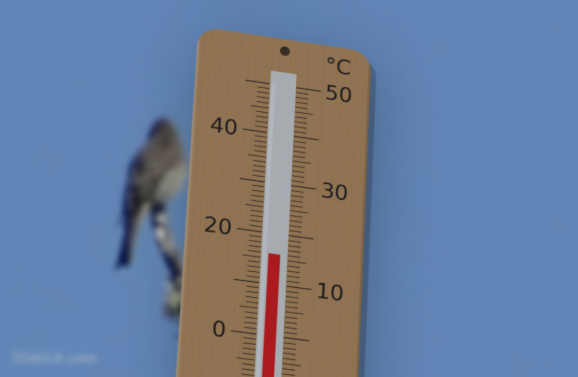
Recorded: 16 °C
